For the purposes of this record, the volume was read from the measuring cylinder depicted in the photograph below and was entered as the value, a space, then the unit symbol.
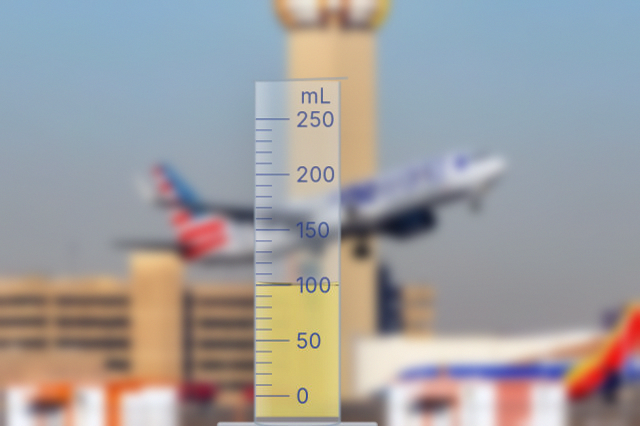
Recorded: 100 mL
